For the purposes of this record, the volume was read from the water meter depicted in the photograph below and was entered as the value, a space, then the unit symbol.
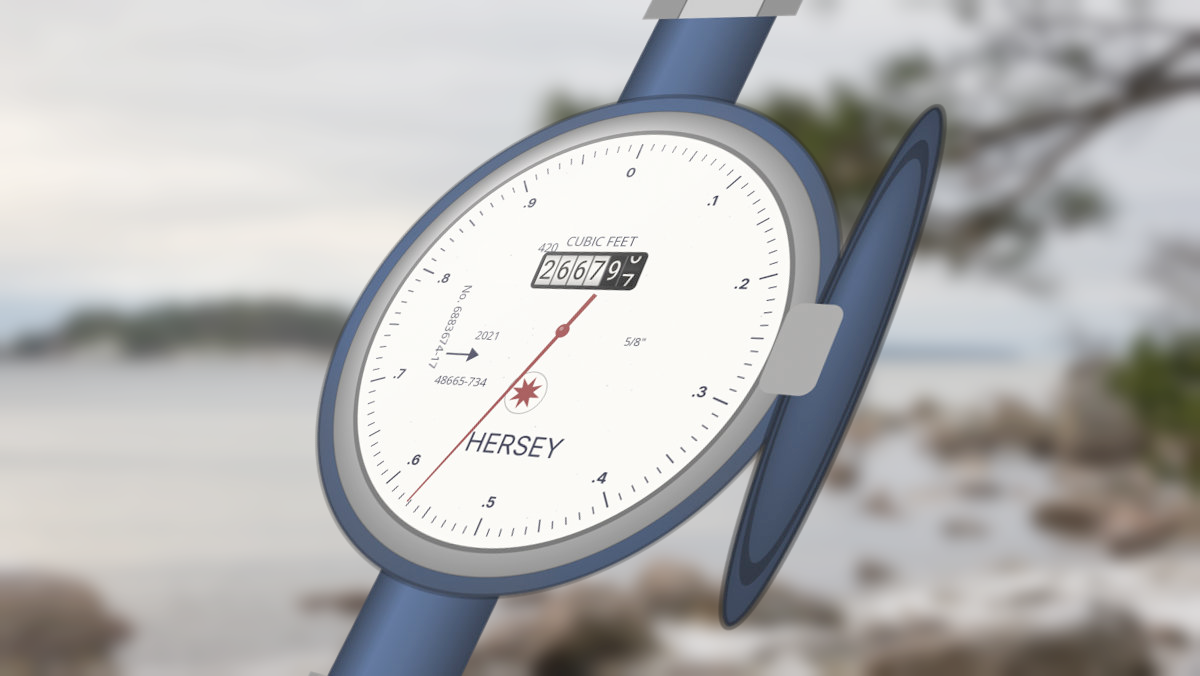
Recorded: 266796.57 ft³
